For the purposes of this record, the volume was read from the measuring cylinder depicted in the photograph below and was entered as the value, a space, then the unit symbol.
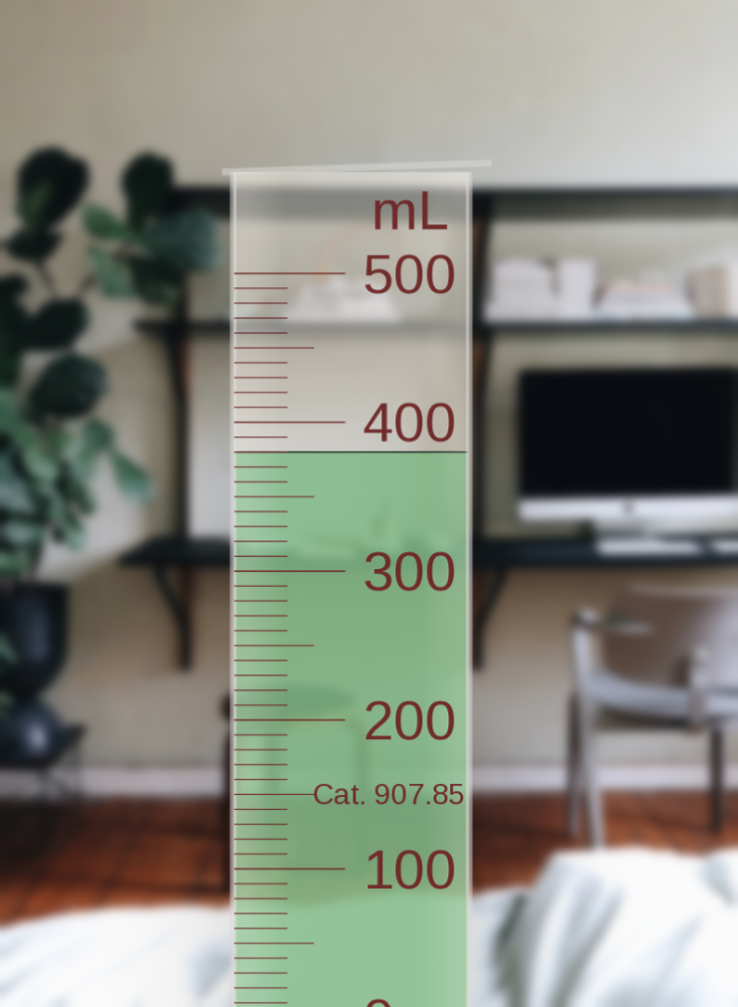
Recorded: 380 mL
